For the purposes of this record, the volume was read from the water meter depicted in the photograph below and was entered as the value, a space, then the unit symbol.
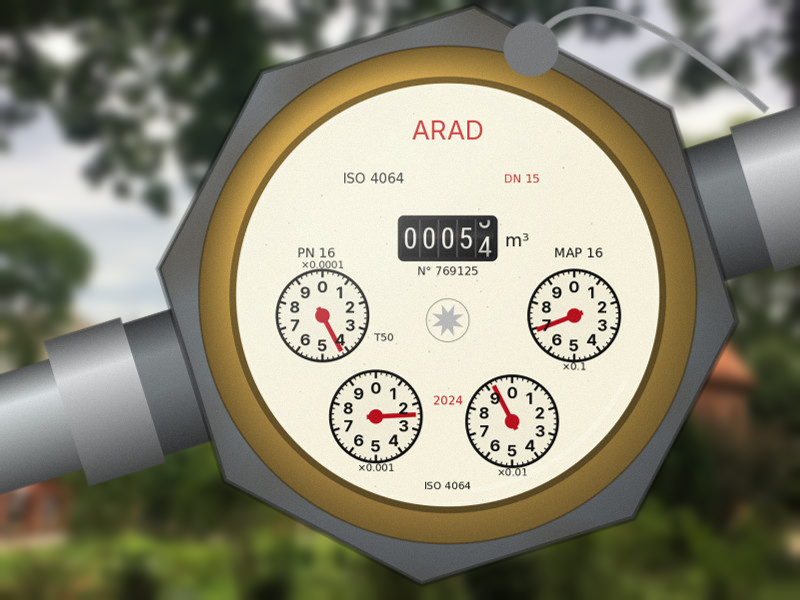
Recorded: 53.6924 m³
